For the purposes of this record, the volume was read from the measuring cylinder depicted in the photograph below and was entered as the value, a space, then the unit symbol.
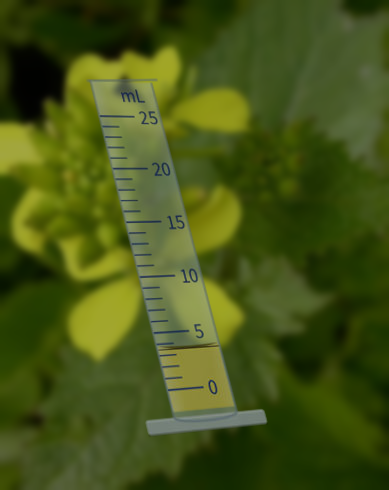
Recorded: 3.5 mL
